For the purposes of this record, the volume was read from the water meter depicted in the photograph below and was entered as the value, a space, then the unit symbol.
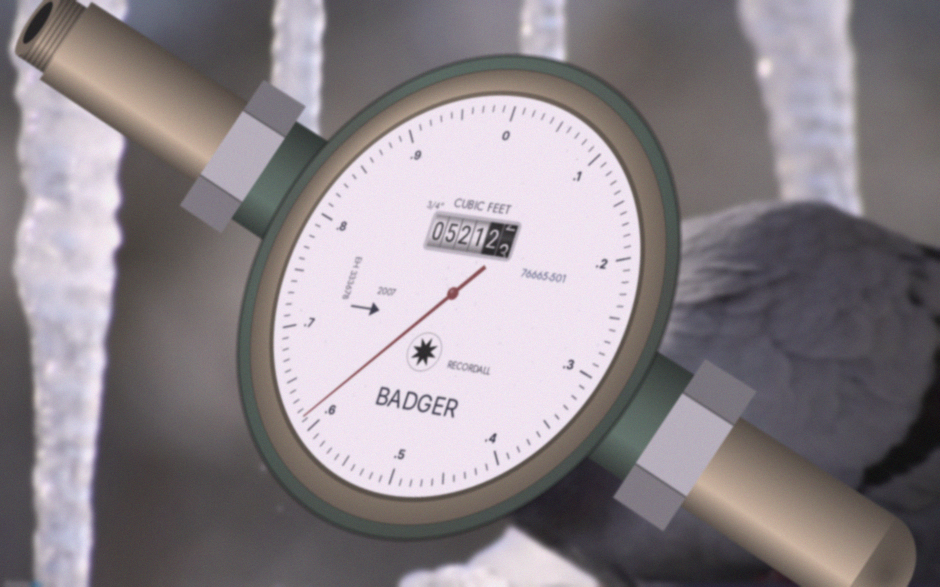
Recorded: 52122.61 ft³
